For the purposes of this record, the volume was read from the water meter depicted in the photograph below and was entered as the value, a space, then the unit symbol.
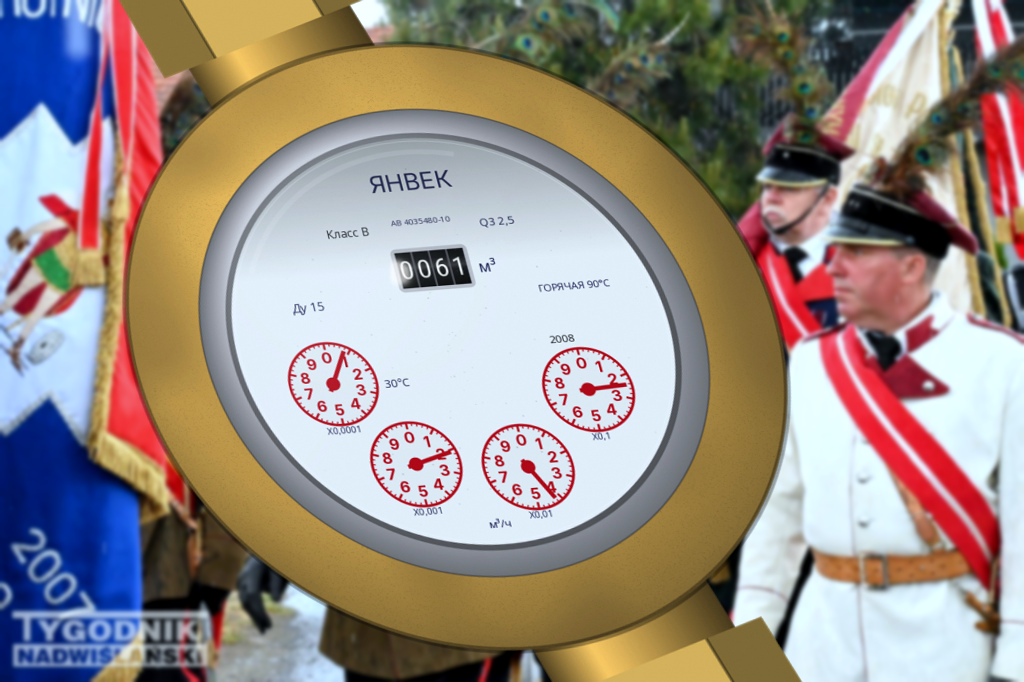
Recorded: 61.2420 m³
